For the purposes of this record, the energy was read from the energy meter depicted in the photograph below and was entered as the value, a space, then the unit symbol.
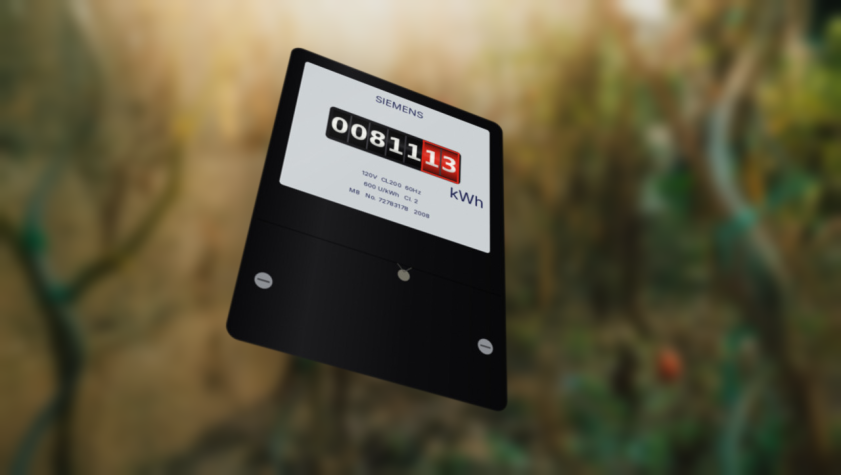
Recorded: 811.13 kWh
